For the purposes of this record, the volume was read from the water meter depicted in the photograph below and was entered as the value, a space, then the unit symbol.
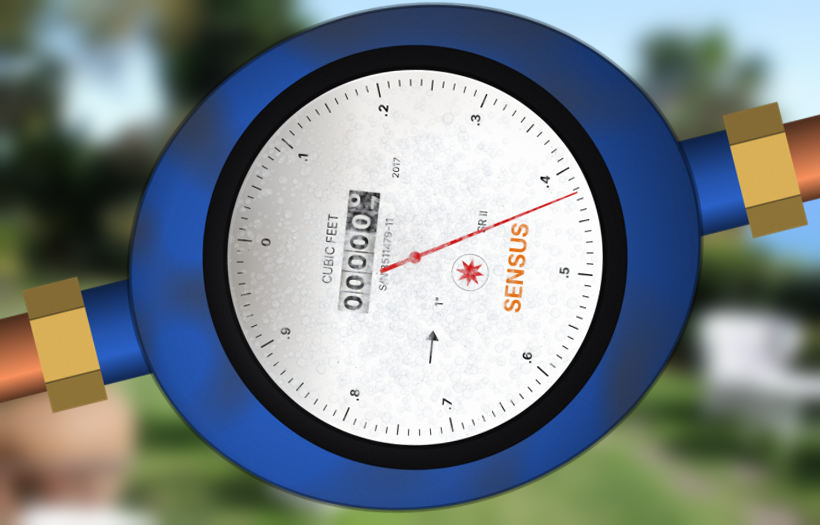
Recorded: 6.42 ft³
